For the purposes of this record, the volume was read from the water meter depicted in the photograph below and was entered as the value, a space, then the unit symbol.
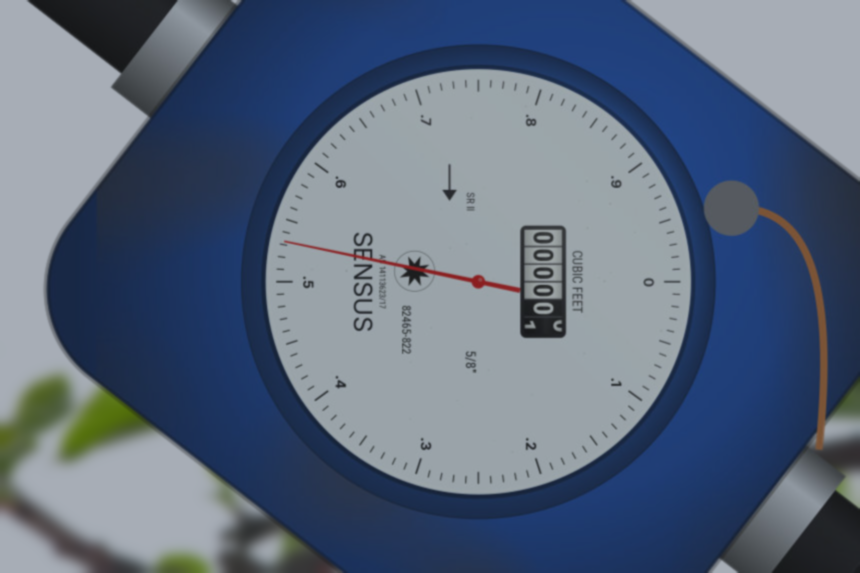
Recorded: 0.53 ft³
